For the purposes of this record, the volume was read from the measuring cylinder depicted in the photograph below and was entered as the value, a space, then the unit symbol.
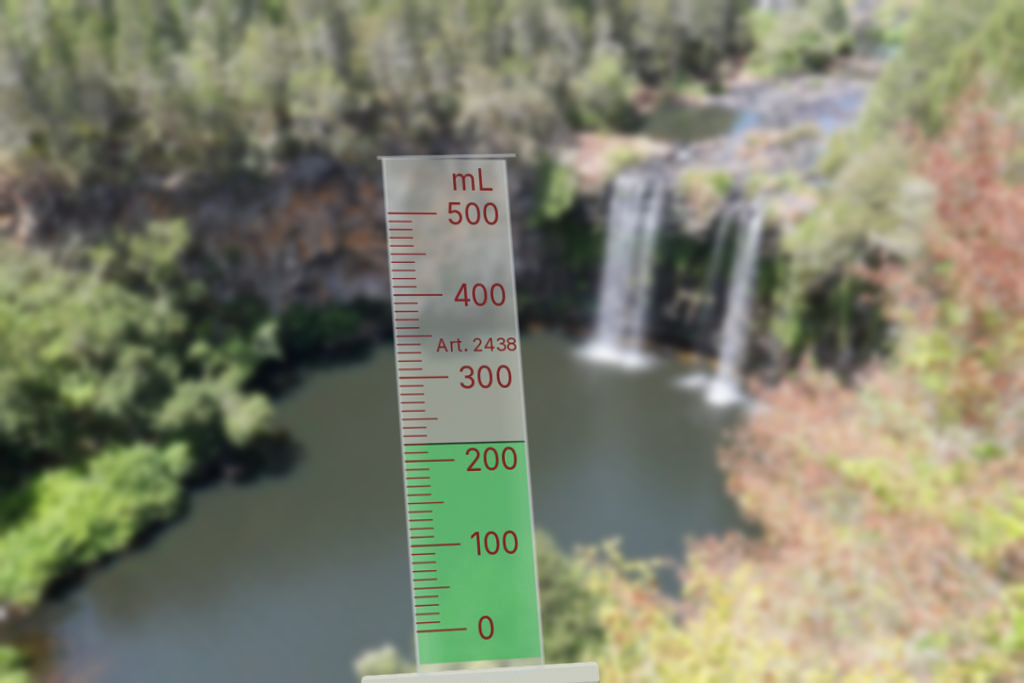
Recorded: 220 mL
